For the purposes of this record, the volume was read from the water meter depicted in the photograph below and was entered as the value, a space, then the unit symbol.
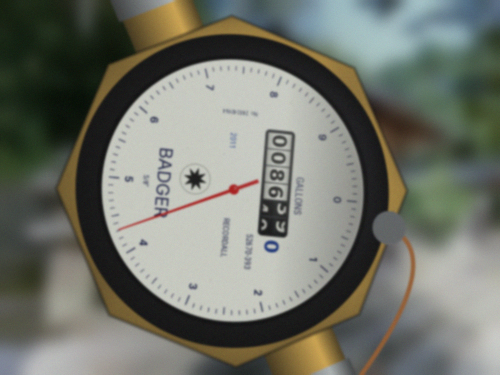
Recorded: 86394.3 gal
